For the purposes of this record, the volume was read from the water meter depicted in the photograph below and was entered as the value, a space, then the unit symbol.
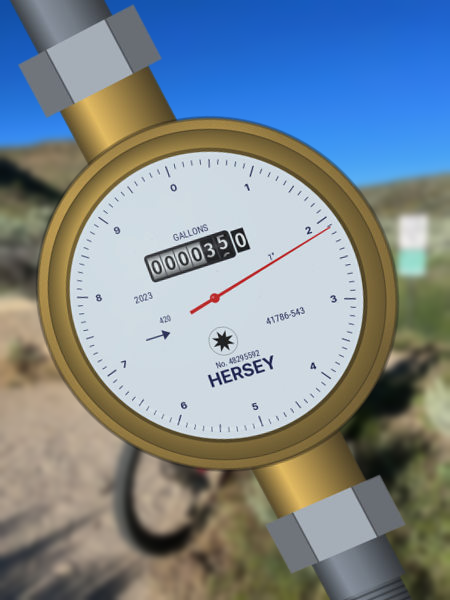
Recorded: 352.1 gal
